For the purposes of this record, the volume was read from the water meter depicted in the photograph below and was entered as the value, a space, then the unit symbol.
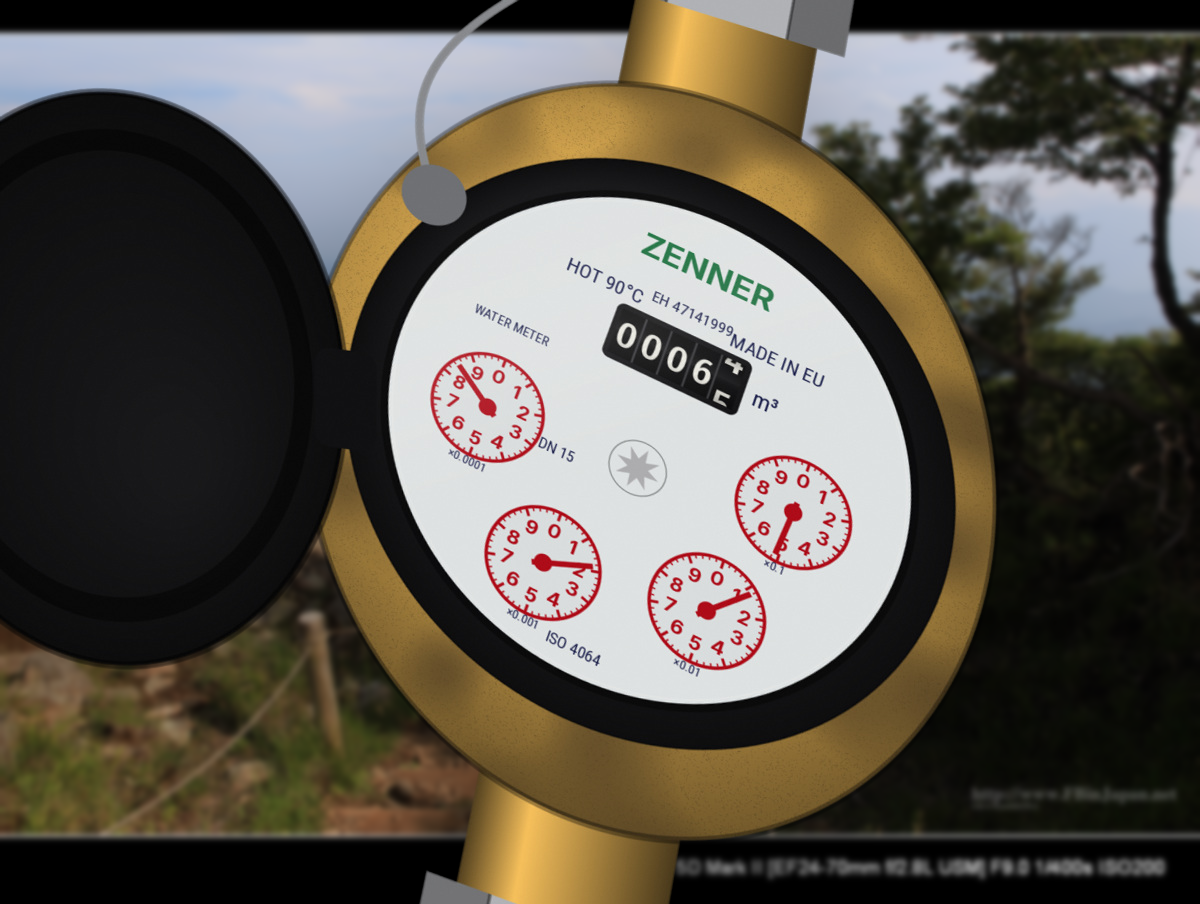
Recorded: 64.5118 m³
